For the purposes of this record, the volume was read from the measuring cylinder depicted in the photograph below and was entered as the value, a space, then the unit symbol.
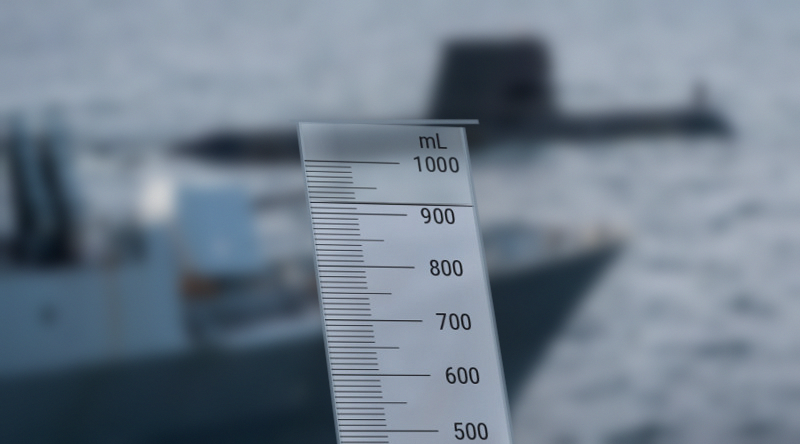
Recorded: 920 mL
